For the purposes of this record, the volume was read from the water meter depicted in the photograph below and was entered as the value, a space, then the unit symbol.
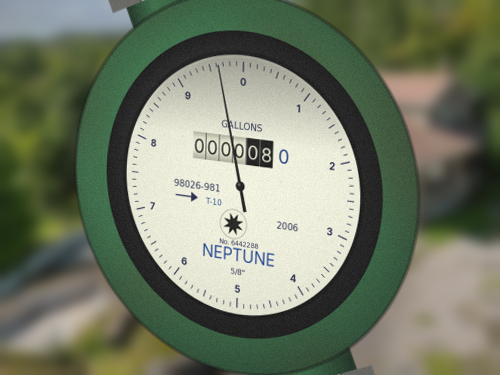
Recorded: 79.6 gal
